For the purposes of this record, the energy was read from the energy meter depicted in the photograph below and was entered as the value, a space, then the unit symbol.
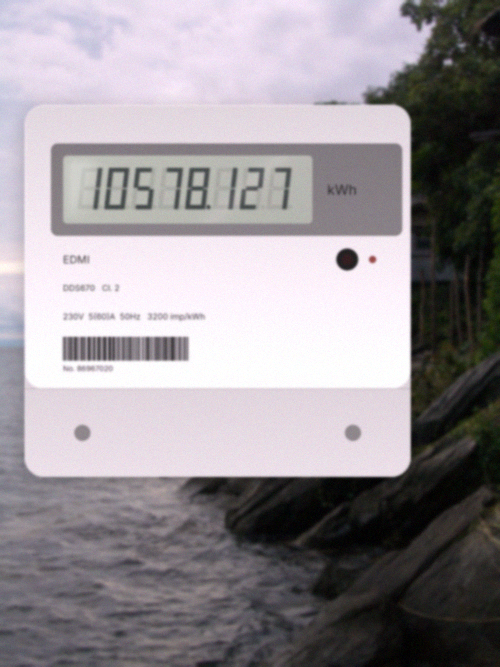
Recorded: 10578.127 kWh
